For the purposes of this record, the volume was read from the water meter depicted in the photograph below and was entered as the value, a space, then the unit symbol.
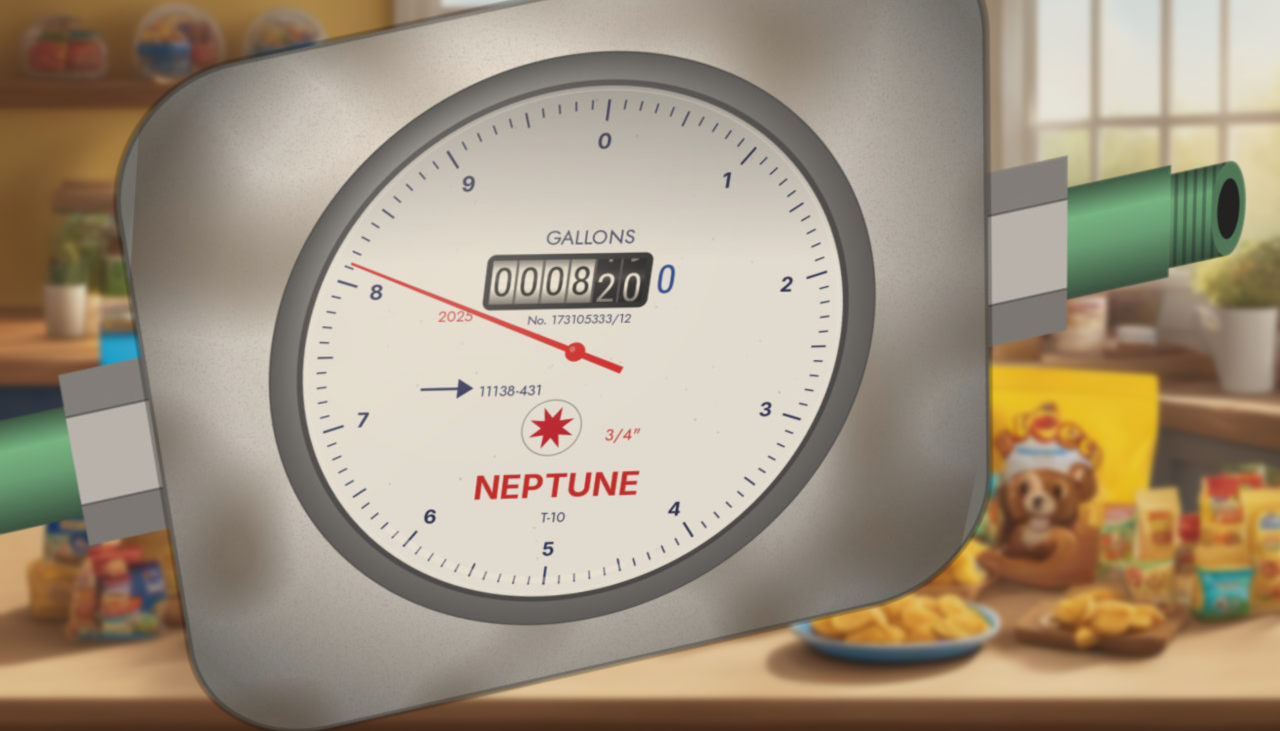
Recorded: 8198.1 gal
